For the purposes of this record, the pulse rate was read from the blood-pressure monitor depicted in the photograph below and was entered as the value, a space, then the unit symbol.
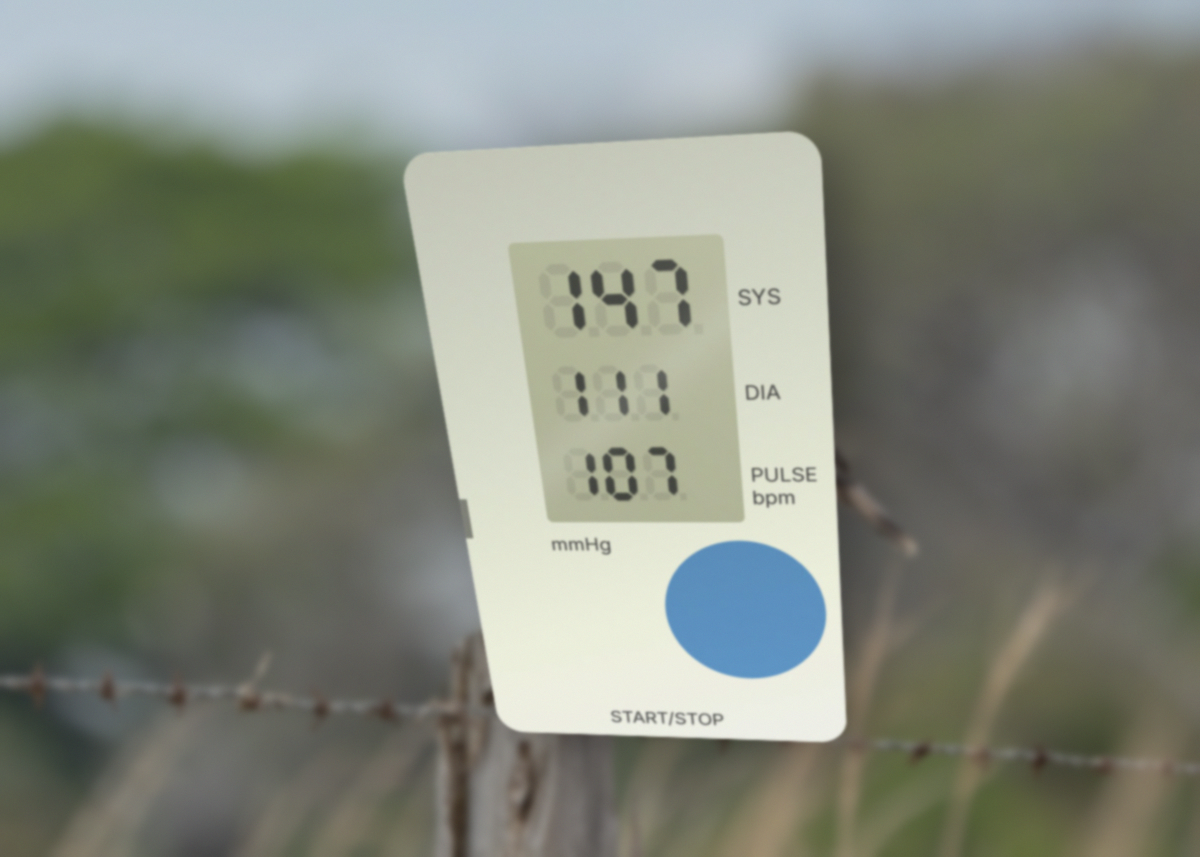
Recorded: 107 bpm
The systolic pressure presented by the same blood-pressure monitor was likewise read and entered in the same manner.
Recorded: 147 mmHg
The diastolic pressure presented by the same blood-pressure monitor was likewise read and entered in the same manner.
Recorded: 111 mmHg
